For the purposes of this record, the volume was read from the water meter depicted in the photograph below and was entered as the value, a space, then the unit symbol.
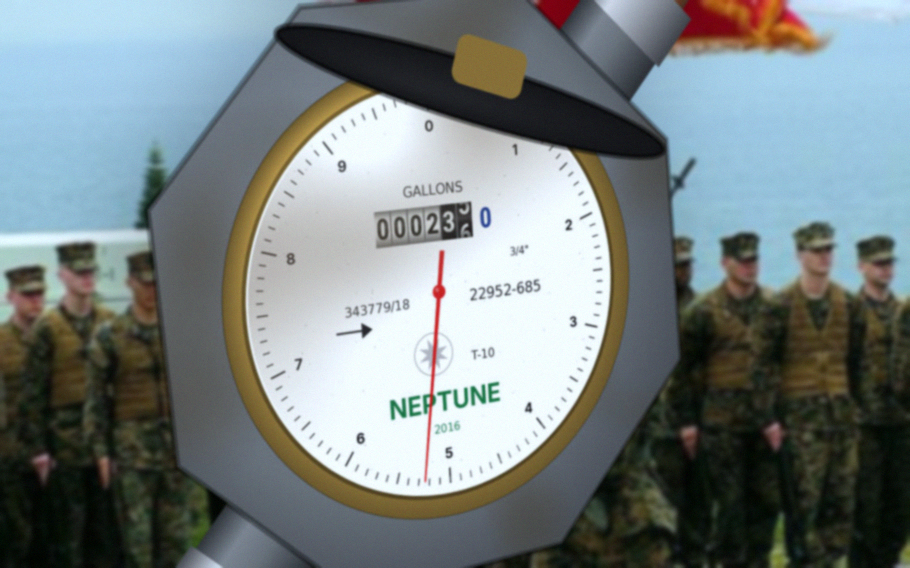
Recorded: 2355.2 gal
